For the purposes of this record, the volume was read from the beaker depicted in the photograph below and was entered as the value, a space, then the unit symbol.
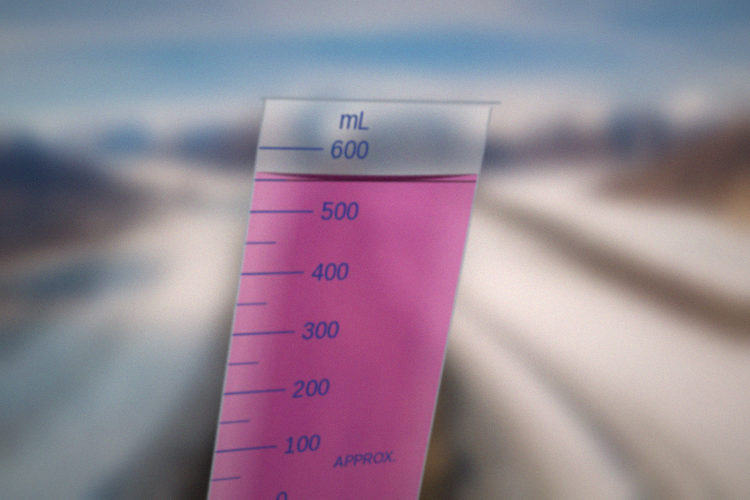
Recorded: 550 mL
